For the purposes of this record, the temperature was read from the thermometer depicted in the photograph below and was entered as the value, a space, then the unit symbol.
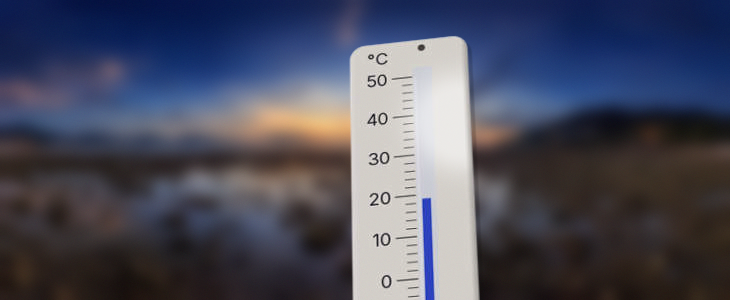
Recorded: 19 °C
